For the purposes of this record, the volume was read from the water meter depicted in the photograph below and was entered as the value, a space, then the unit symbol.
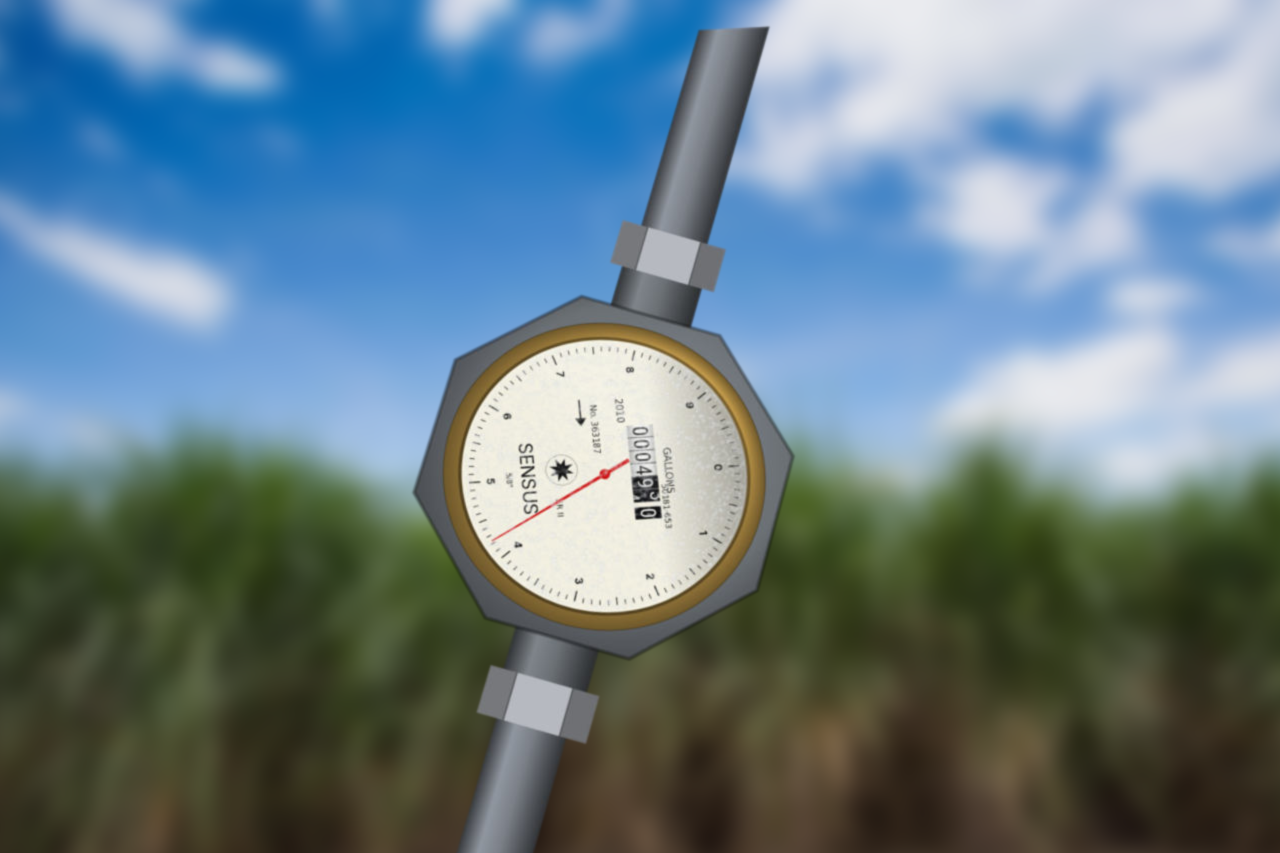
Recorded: 4934.2 gal
